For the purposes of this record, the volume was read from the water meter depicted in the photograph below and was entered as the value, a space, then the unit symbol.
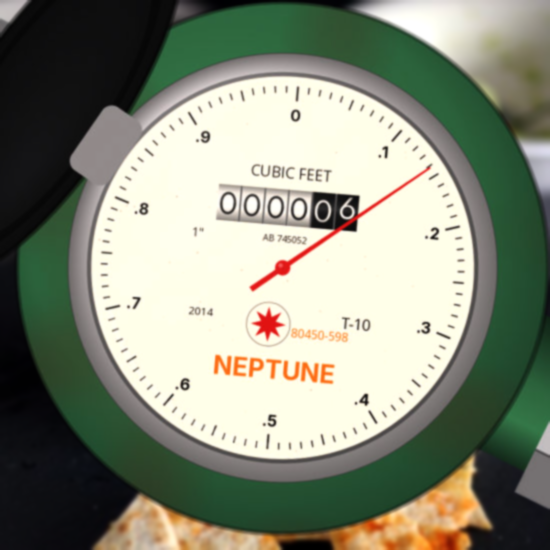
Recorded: 6.14 ft³
